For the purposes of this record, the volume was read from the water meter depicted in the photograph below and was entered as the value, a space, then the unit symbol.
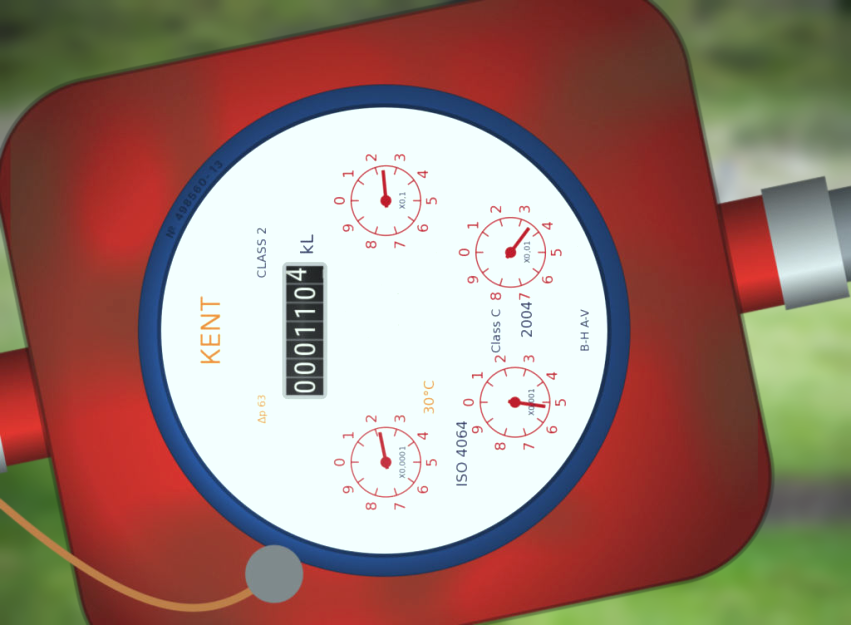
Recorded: 1104.2352 kL
